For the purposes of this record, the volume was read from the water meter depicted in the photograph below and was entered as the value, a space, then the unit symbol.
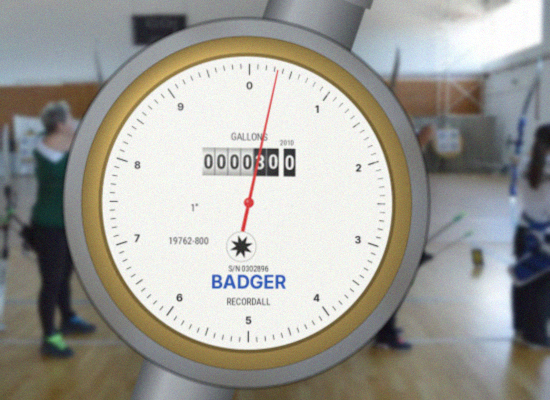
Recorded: 300.3 gal
